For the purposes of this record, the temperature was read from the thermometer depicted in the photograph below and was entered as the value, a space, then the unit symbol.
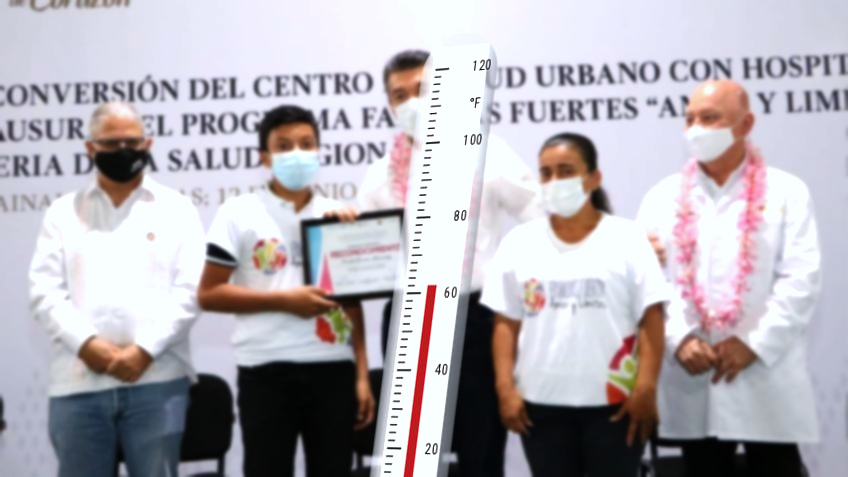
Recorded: 62 °F
